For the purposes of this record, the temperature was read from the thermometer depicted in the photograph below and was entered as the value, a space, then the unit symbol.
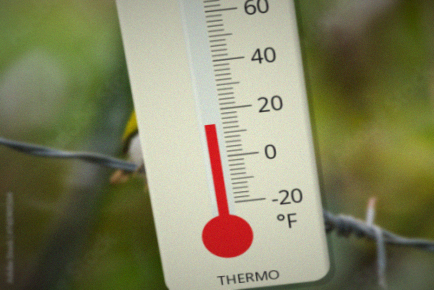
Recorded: 14 °F
